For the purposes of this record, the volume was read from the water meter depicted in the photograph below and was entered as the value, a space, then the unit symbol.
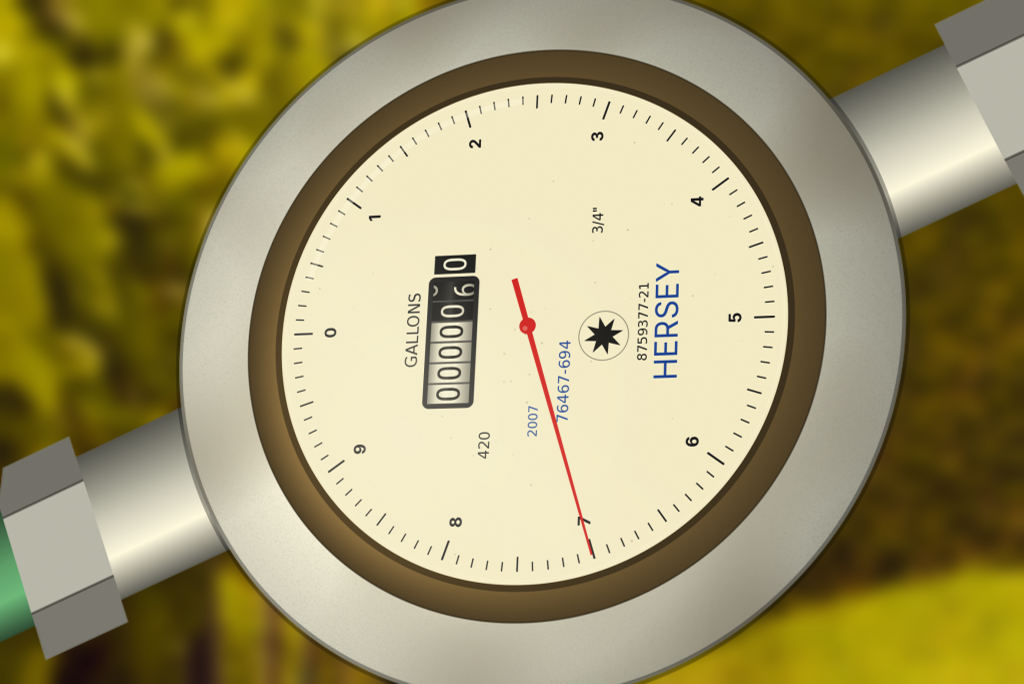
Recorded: 57.0 gal
